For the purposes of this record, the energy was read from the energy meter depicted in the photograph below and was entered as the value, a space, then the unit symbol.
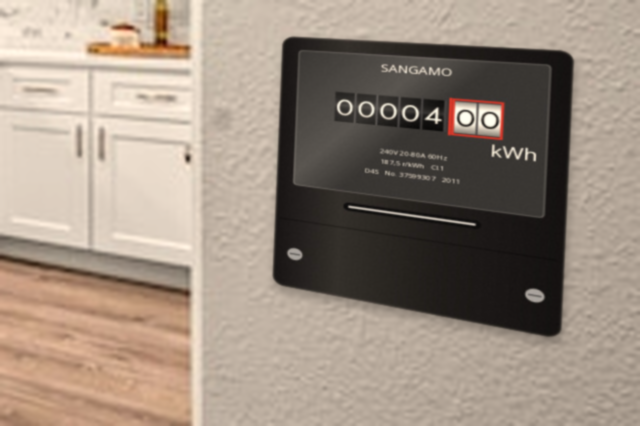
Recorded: 4.00 kWh
